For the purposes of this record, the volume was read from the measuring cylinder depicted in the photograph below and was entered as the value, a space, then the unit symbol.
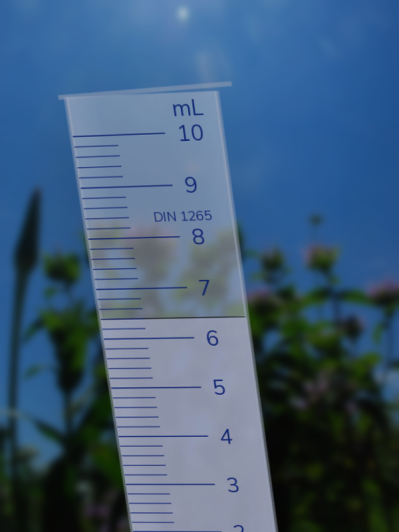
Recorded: 6.4 mL
